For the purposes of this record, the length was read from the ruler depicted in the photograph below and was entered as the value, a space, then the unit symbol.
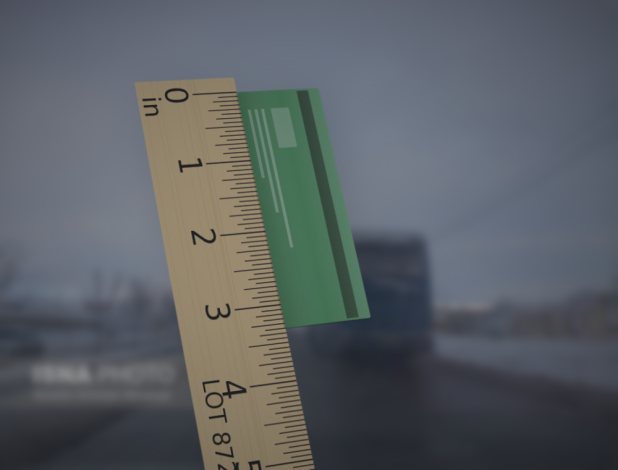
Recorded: 3.3125 in
